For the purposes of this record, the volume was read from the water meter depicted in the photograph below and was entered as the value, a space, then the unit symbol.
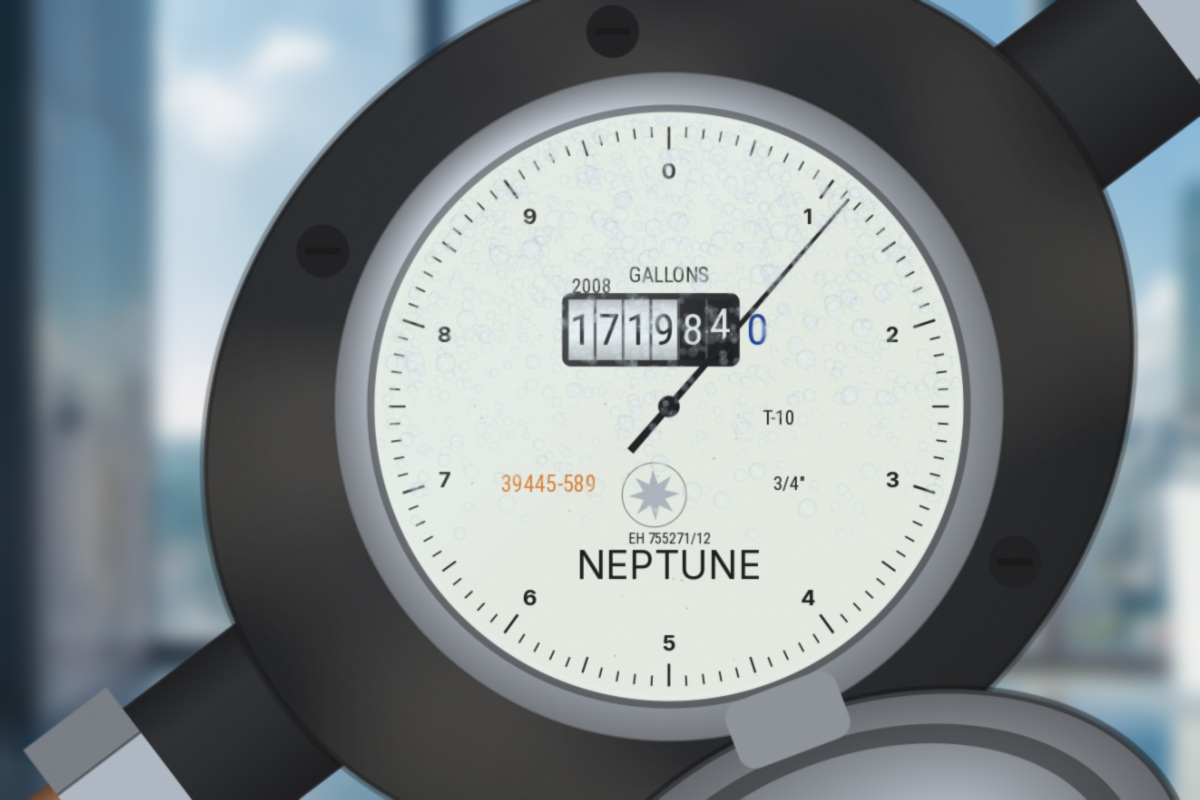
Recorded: 1719841.1 gal
